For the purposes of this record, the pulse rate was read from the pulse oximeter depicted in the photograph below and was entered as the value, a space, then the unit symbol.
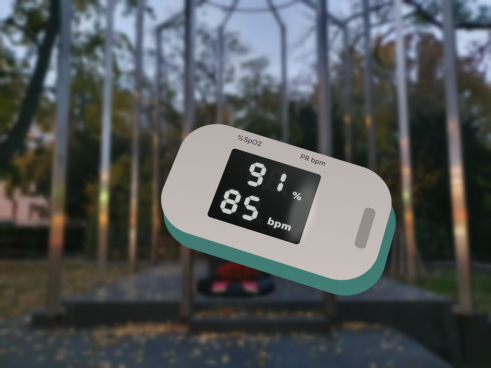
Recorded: 85 bpm
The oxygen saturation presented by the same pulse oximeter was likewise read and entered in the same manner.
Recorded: 91 %
